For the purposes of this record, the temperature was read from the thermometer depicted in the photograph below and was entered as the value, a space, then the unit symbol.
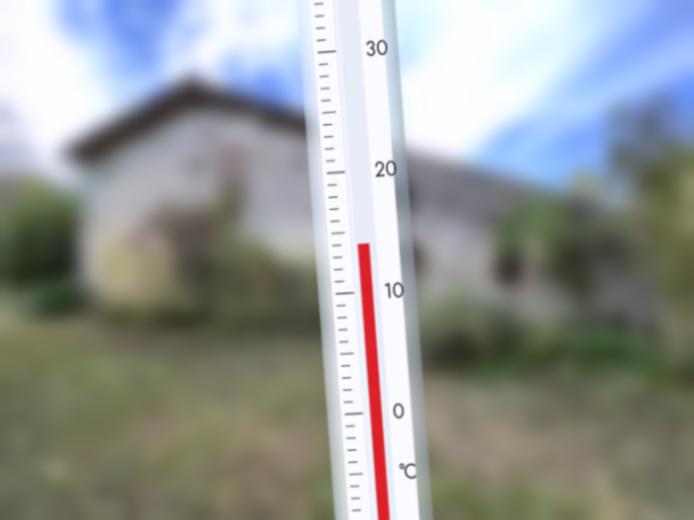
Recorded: 14 °C
